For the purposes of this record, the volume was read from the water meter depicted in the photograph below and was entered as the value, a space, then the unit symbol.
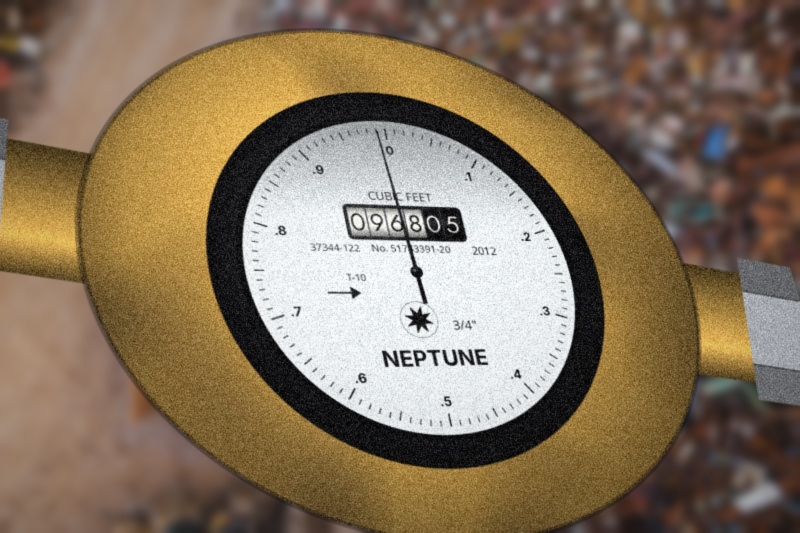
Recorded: 96804.99 ft³
